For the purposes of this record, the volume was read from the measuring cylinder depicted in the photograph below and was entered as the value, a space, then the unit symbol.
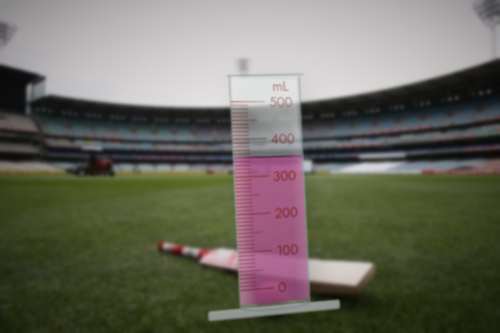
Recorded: 350 mL
